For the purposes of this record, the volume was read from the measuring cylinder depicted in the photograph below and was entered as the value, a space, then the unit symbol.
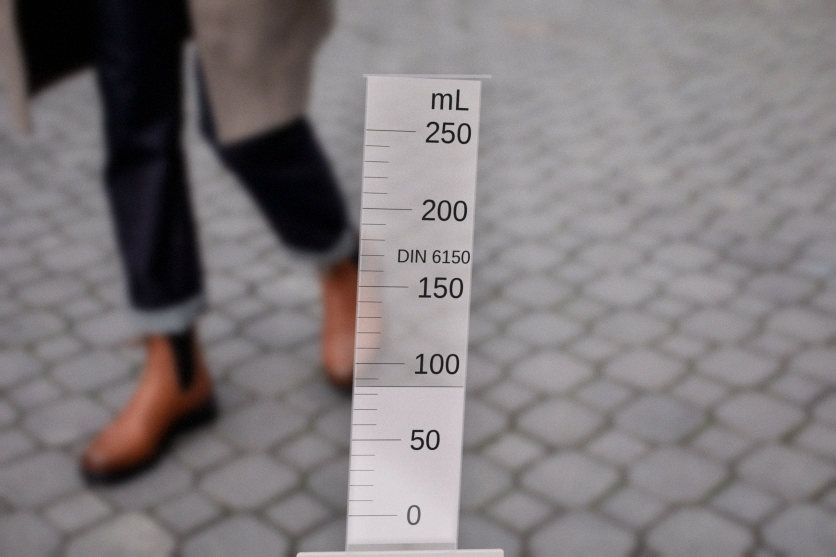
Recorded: 85 mL
